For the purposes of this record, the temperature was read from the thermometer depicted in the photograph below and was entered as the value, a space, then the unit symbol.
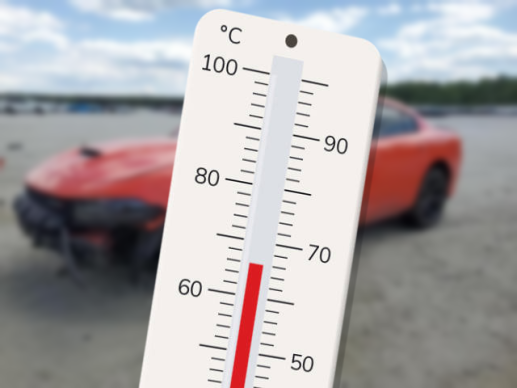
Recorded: 66 °C
